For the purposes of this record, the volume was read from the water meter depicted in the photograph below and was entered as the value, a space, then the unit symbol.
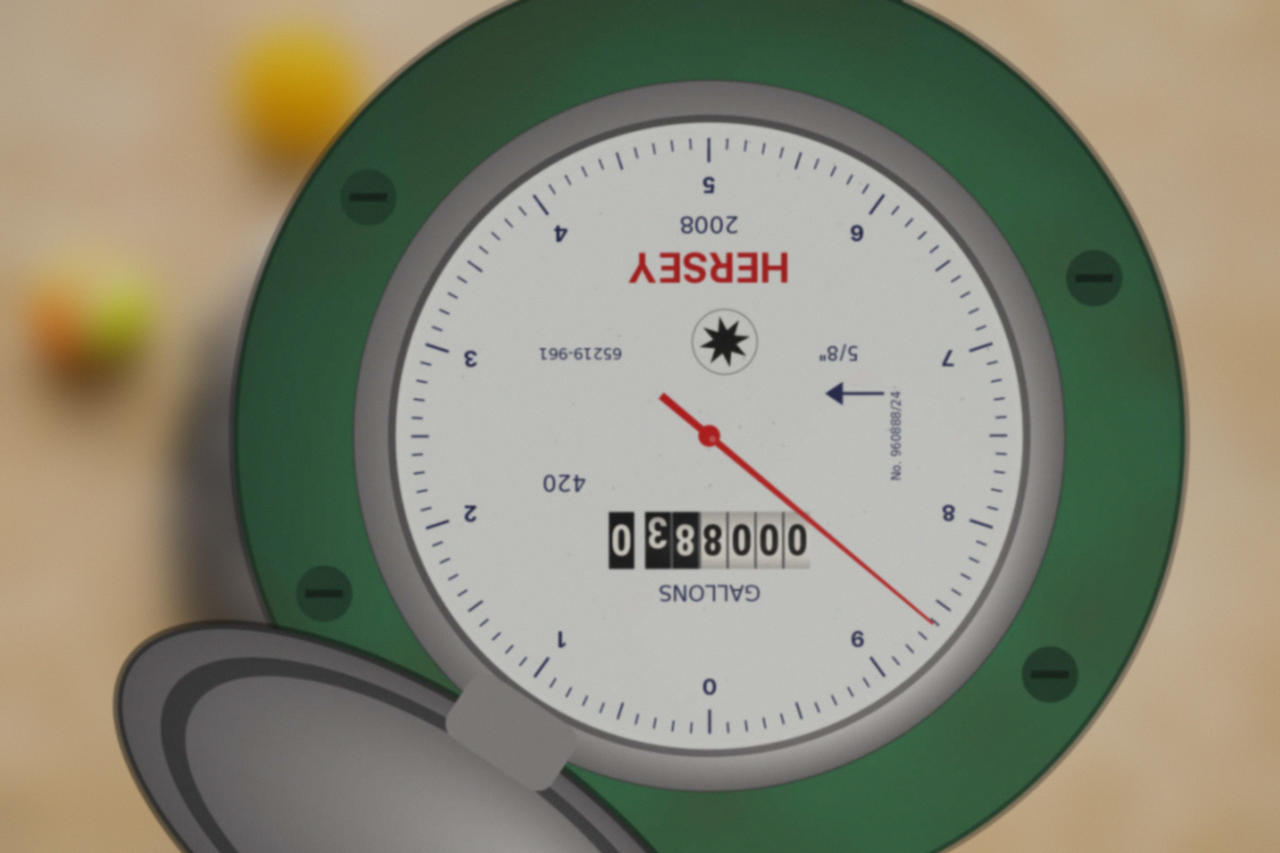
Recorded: 8828.6 gal
